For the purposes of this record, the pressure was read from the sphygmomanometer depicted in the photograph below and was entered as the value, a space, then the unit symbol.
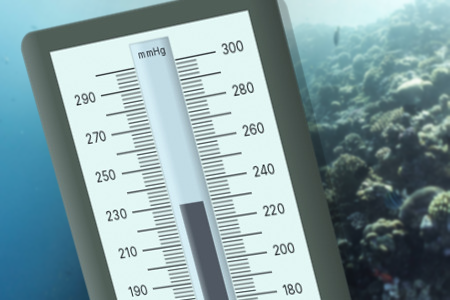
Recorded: 230 mmHg
